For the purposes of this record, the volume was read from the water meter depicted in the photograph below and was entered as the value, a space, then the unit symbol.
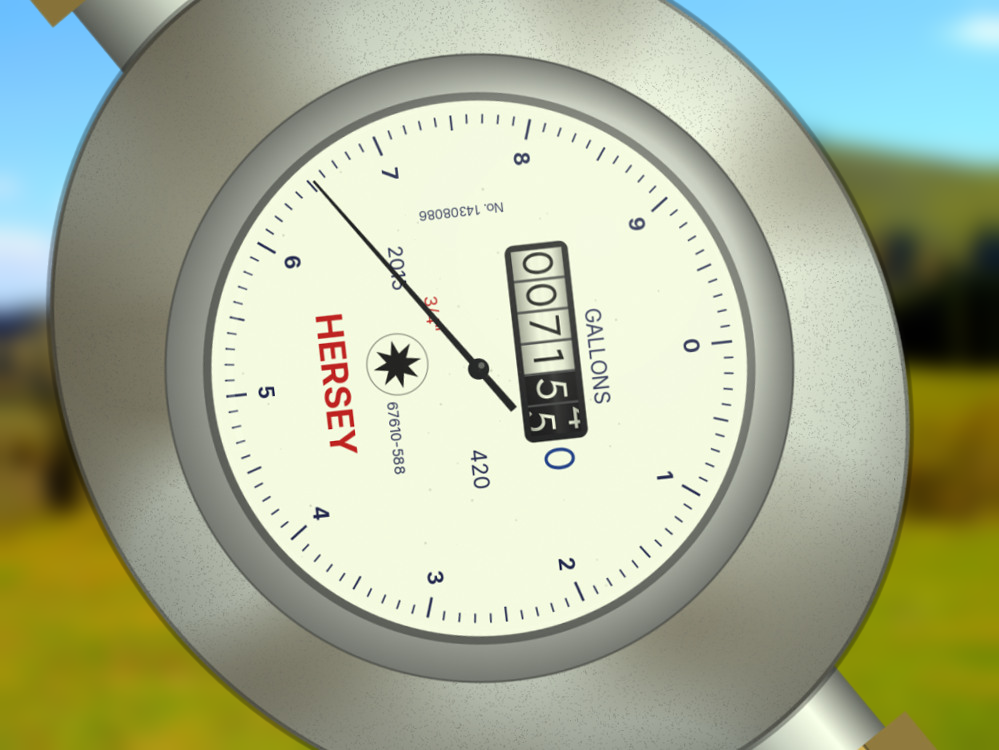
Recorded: 71546.5 gal
